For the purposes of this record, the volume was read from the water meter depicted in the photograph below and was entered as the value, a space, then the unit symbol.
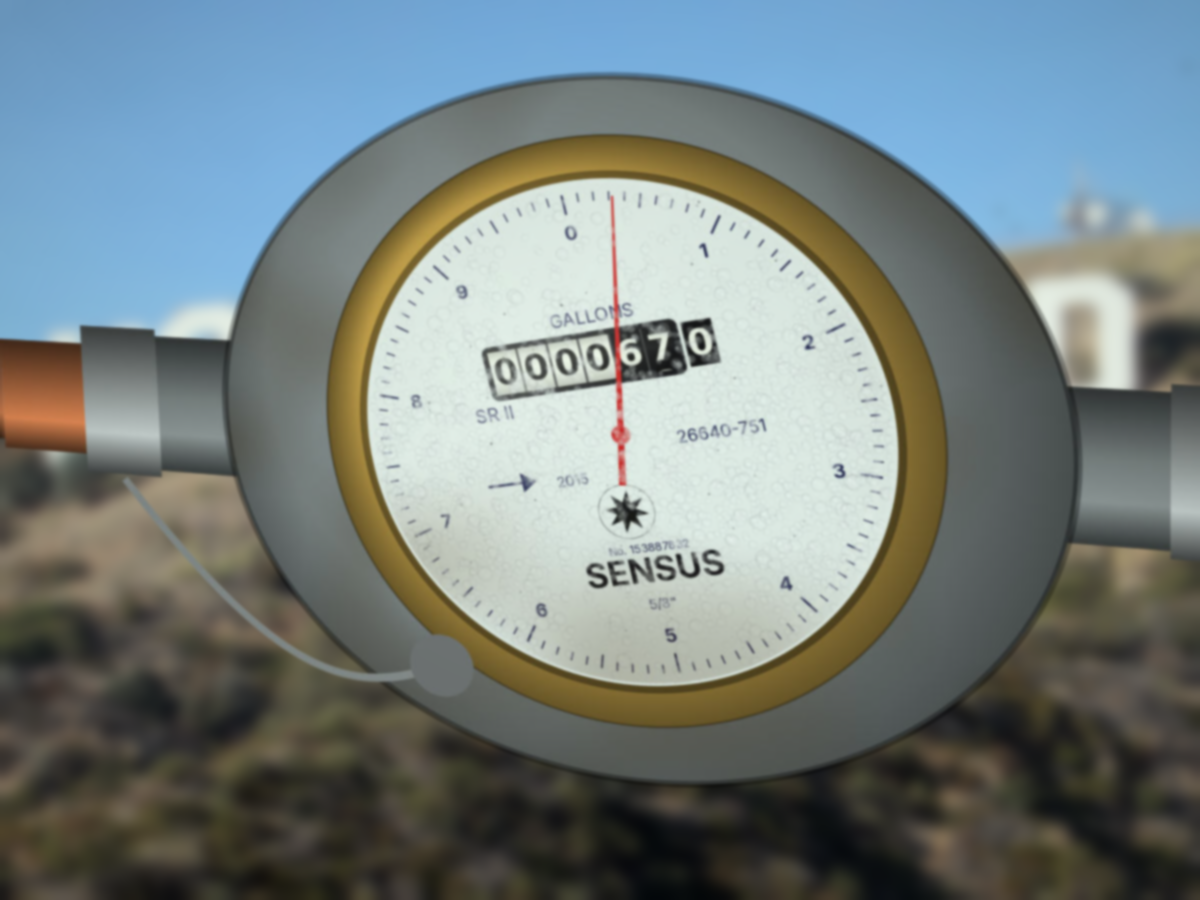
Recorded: 670.3 gal
